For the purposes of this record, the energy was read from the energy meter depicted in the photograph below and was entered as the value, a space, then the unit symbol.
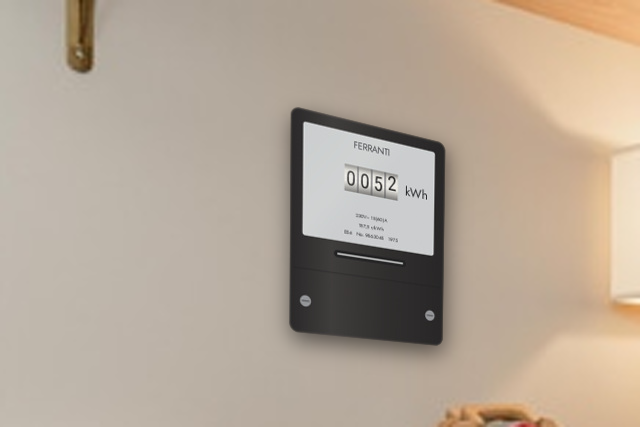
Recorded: 52 kWh
